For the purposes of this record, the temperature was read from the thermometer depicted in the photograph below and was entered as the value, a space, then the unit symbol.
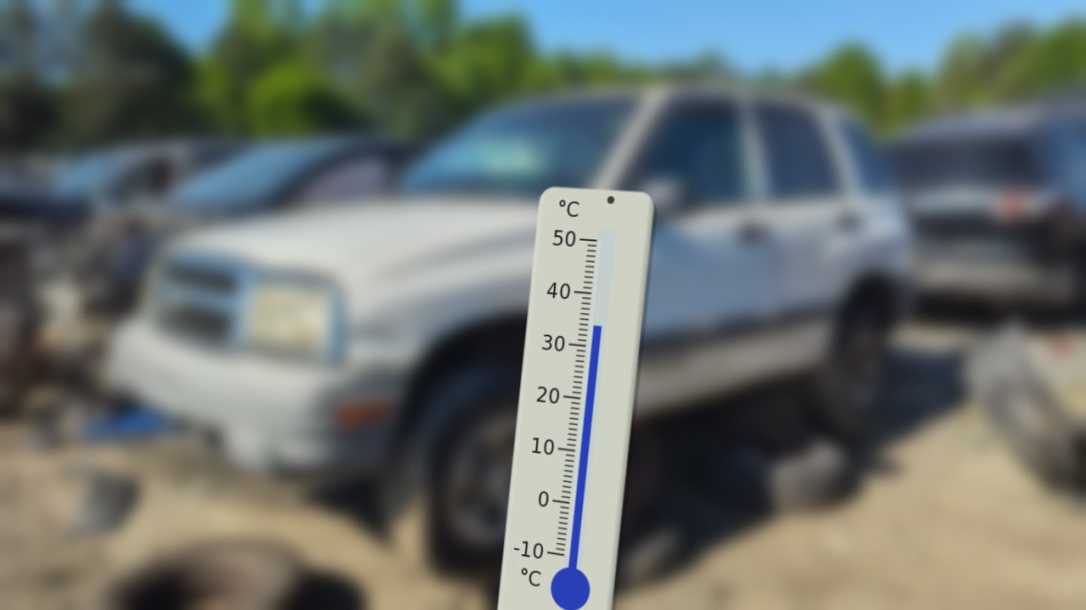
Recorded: 34 °C
